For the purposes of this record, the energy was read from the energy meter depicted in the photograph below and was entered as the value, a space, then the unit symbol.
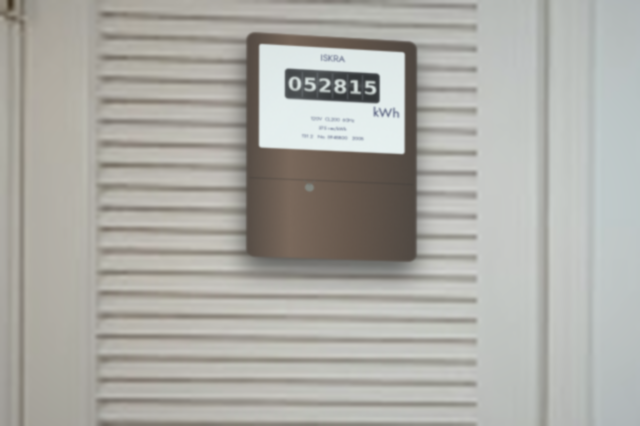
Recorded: 52815 kWh
